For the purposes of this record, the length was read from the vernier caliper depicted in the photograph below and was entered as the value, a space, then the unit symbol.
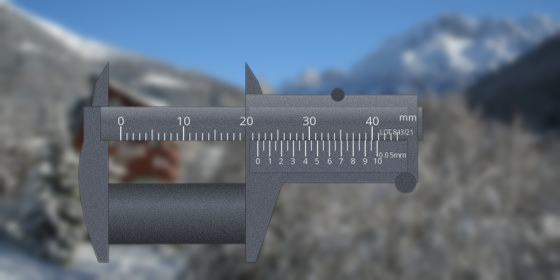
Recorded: 21.8 mm
